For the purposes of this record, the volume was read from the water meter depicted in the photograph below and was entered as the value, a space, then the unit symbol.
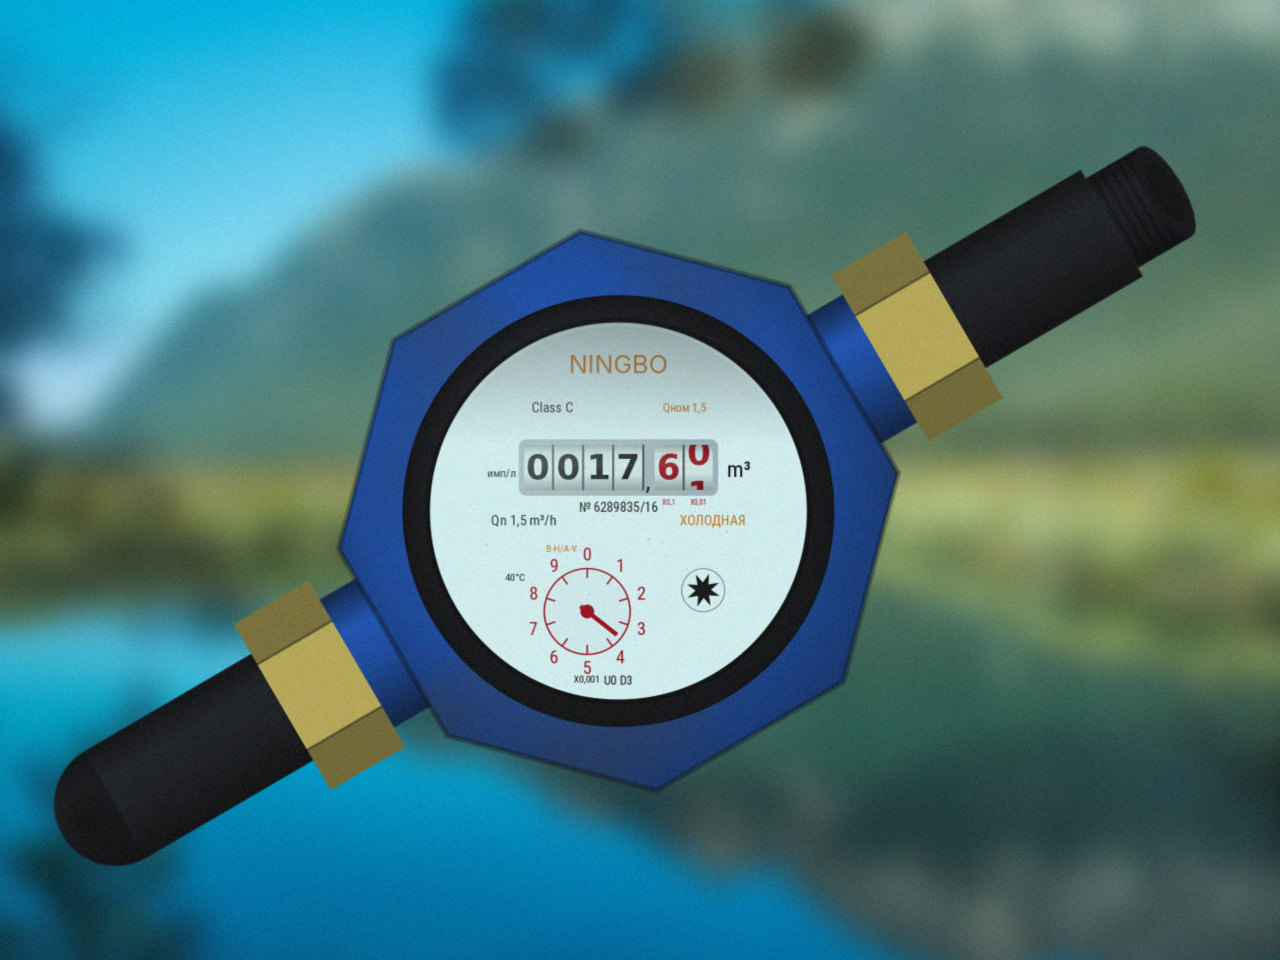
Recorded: 17.603 m³
